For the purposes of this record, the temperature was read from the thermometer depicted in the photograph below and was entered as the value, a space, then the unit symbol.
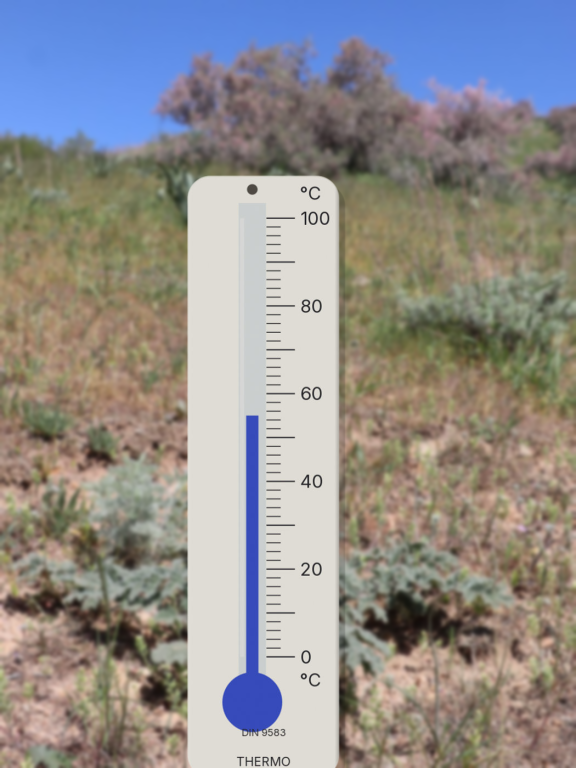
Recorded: 55 °C
